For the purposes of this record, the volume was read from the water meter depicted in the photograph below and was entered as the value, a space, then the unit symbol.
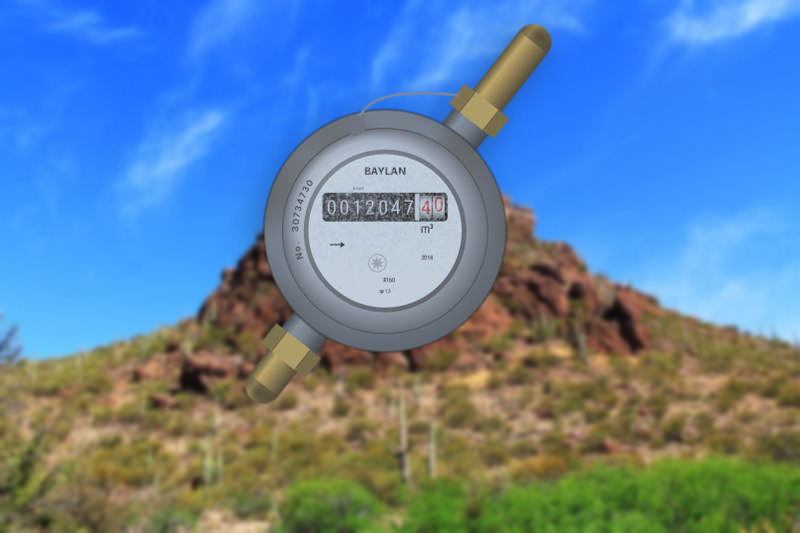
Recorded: 12047.40 m³
